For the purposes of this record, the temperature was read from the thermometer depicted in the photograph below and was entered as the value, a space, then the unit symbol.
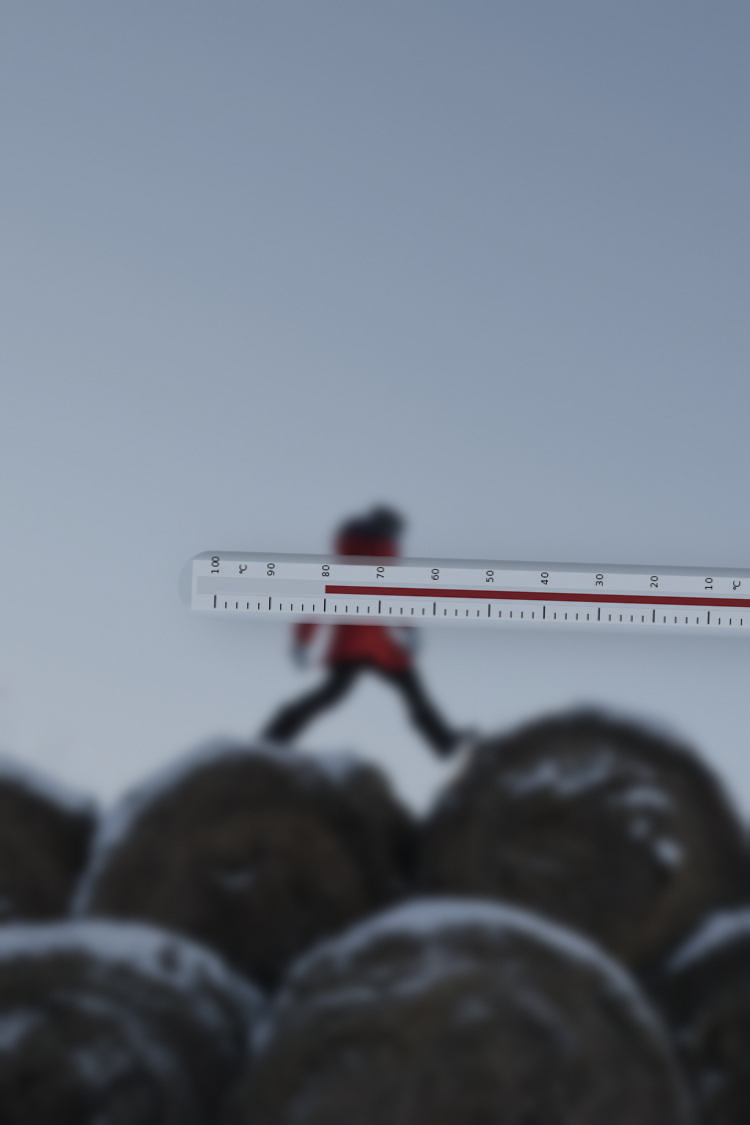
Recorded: 80 °C
